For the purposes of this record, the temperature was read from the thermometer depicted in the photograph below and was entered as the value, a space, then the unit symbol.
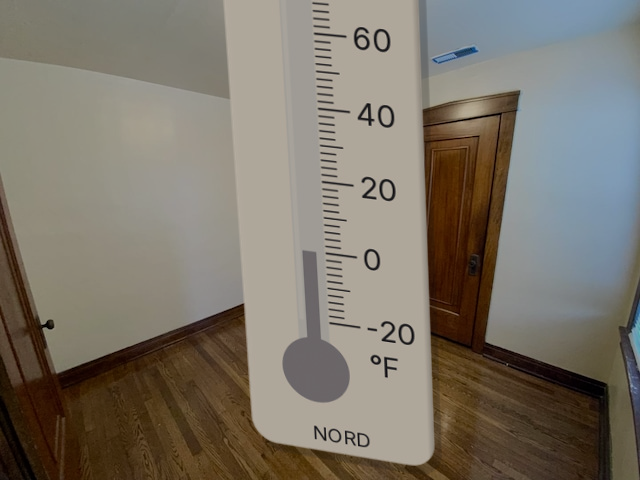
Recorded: 0 °F
